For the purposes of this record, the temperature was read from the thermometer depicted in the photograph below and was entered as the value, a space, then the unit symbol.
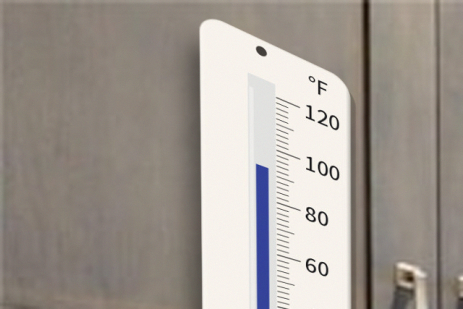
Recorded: 92 °F
